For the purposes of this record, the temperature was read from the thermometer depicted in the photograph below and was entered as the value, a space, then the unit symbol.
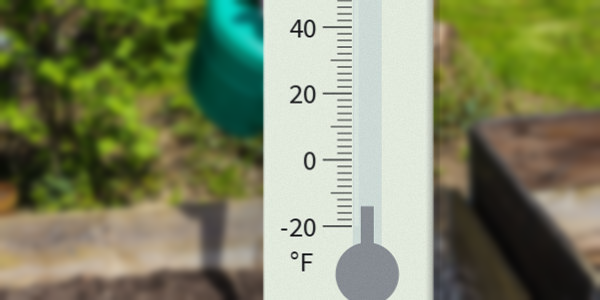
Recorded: -14 °F
